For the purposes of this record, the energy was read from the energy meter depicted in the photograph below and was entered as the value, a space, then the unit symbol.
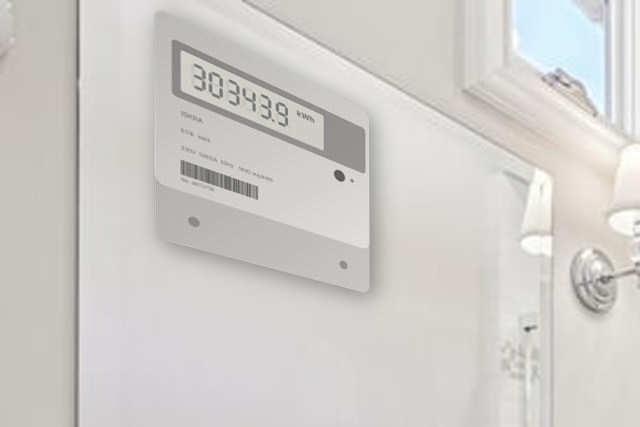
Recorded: 30343.9 kWh
